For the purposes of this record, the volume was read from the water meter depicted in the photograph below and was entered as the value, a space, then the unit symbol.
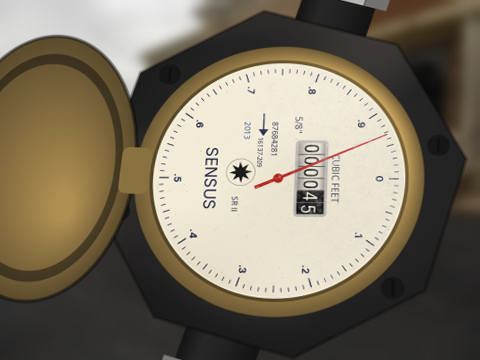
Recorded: 44.93 ft³
